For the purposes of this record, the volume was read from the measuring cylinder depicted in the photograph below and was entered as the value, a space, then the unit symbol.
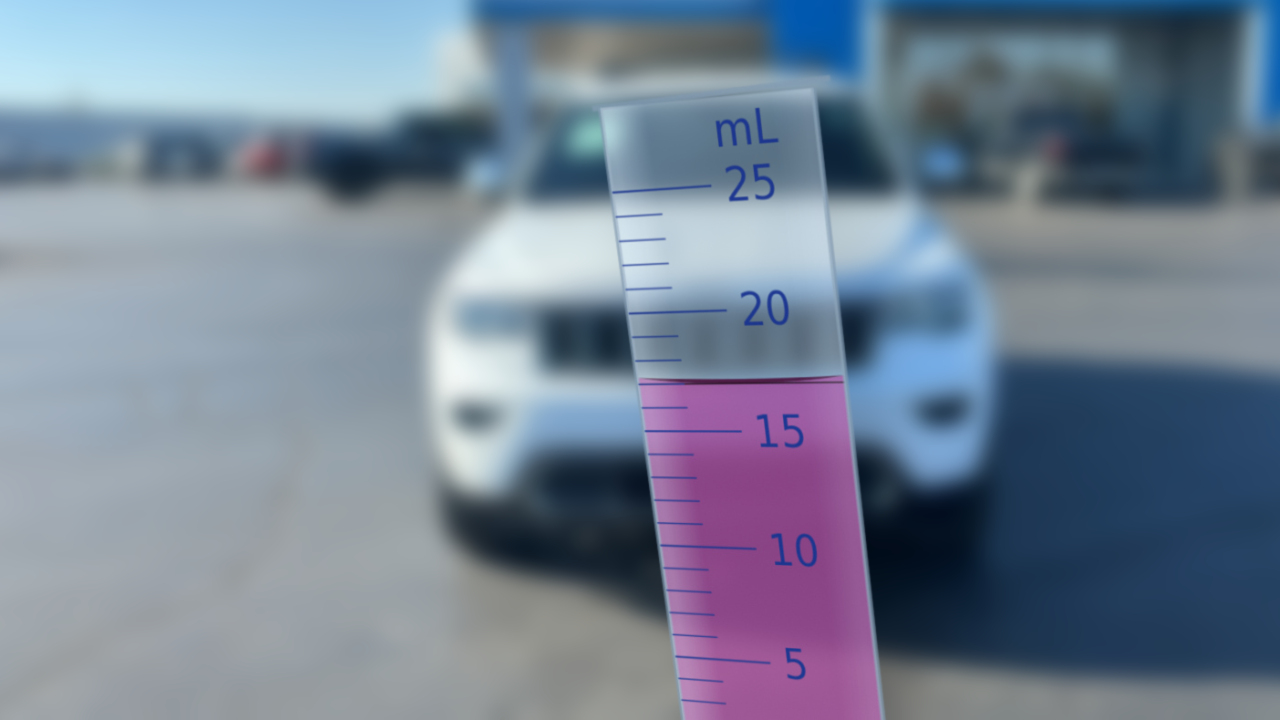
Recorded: 17 mL
